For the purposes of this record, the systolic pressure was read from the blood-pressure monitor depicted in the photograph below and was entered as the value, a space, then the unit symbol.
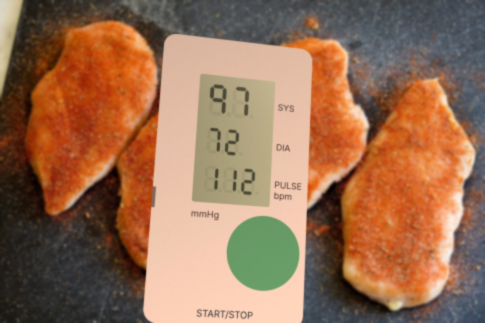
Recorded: 97 mmHg
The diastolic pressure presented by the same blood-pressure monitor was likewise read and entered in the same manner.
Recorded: 72 mmHg
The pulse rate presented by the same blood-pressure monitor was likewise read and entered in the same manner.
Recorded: 112 bpm
